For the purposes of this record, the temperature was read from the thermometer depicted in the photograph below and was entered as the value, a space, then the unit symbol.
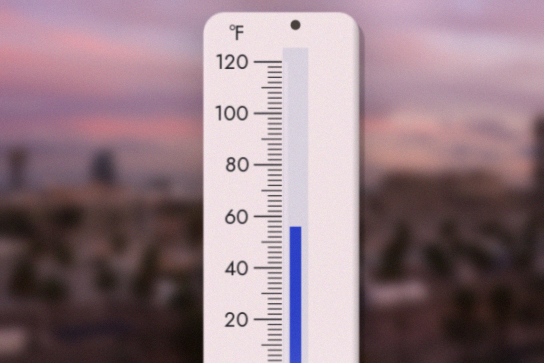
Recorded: 56 °F
